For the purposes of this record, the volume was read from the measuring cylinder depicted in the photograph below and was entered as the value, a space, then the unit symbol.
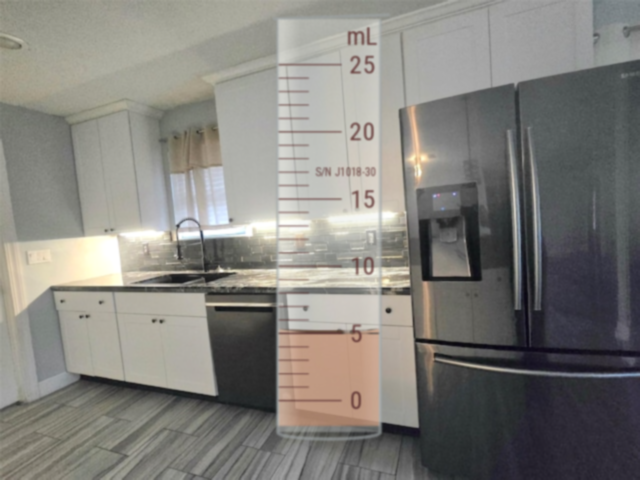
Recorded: 5 mL
